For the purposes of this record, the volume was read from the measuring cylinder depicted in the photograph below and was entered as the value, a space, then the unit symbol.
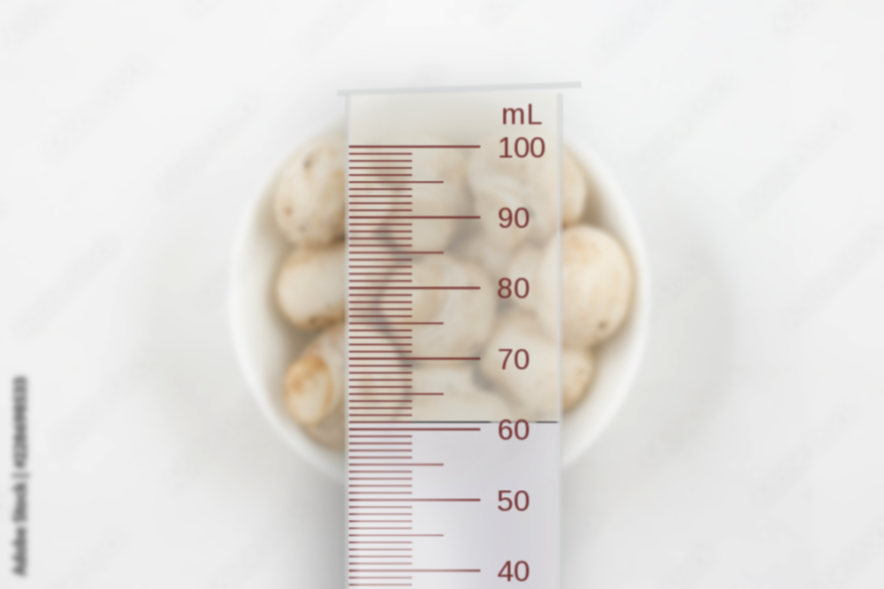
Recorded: 61 mL
